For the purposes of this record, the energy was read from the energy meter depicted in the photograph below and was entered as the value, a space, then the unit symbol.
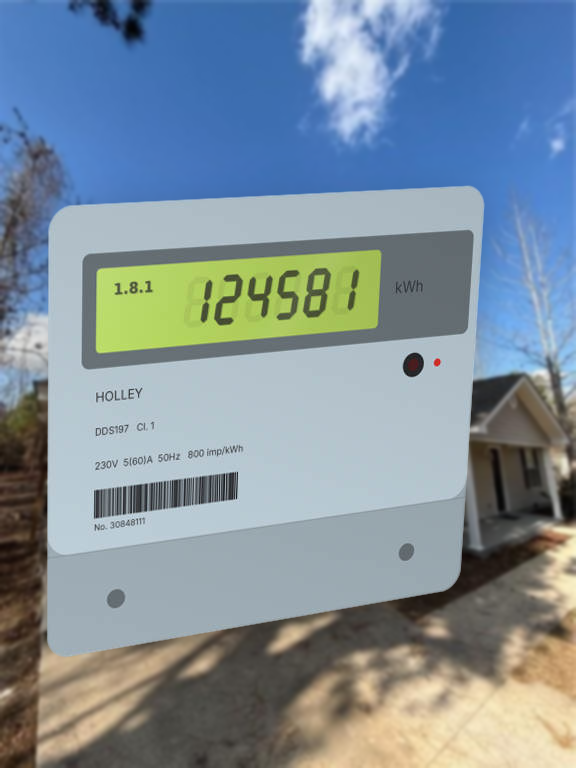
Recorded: 124581 kWh
